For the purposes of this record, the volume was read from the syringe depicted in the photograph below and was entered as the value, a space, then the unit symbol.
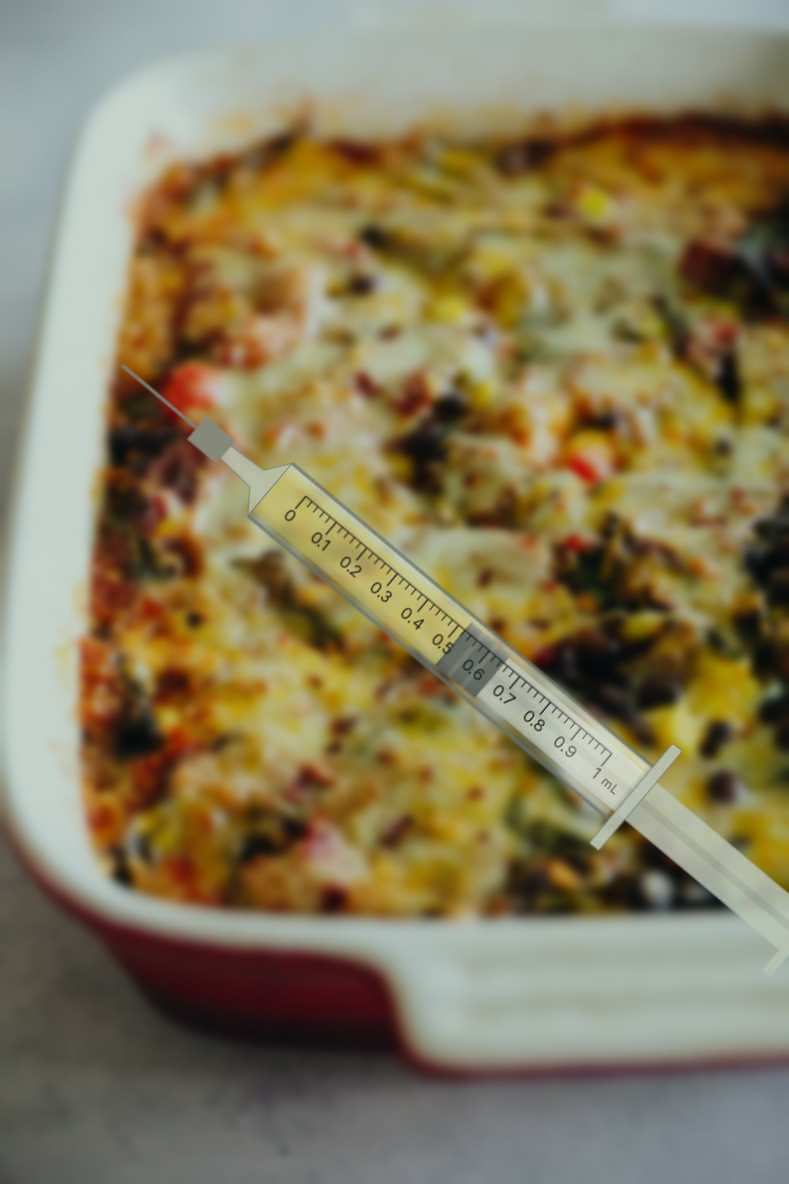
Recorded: 0.52 mL
